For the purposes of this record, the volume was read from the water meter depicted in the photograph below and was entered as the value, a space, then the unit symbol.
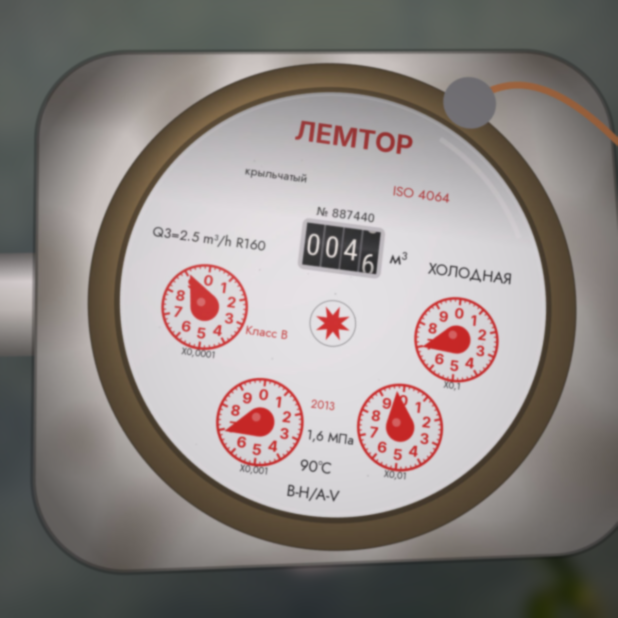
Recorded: 45.6969 m³
